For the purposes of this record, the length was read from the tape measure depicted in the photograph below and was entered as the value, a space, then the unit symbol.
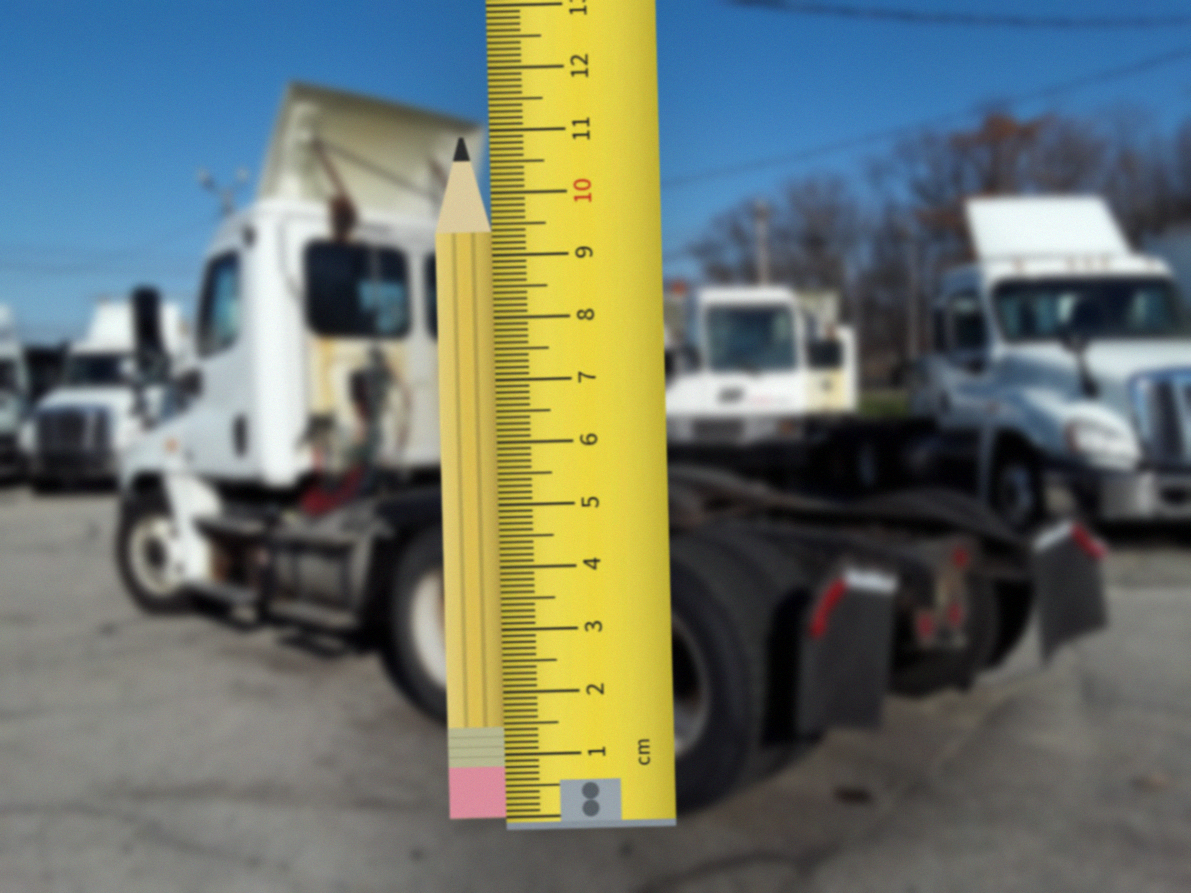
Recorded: 10.9 cm
